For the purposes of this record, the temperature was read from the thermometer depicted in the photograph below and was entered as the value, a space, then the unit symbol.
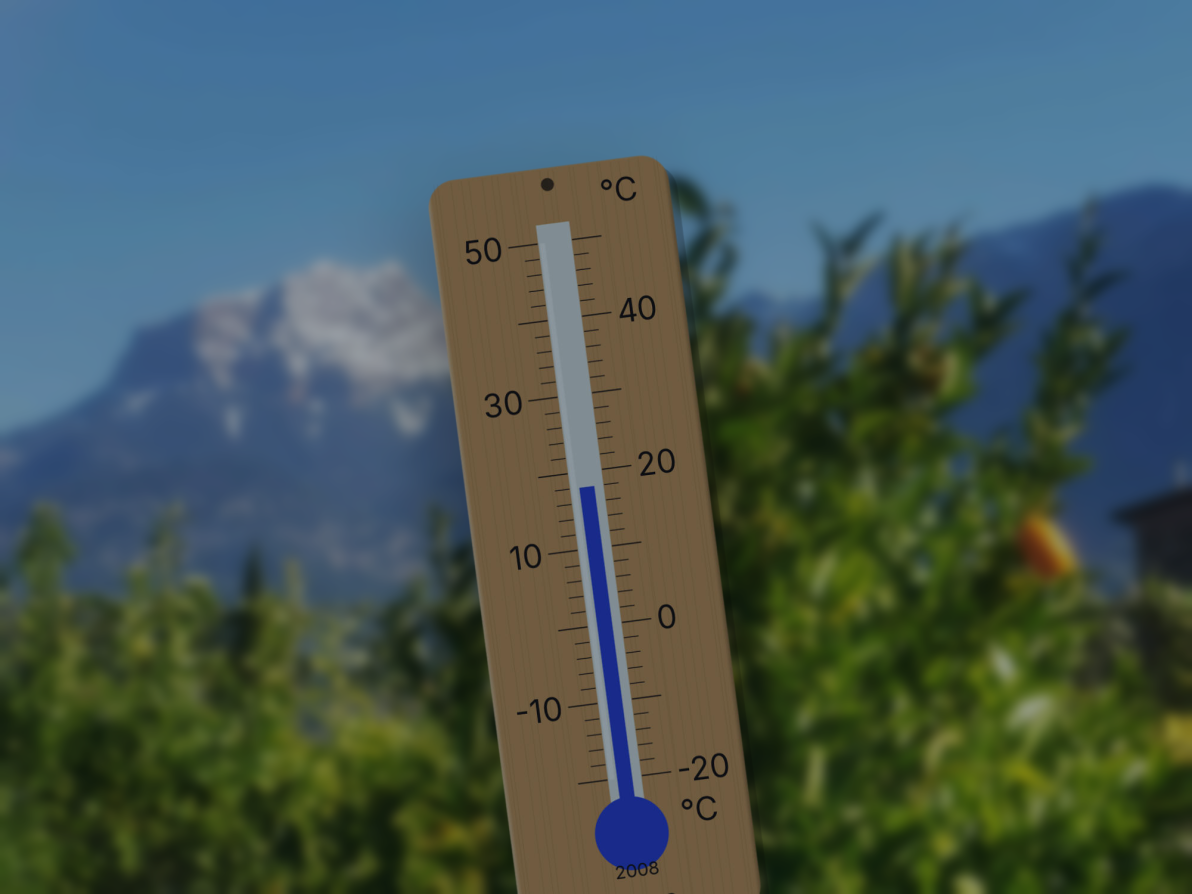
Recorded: 18 °C
